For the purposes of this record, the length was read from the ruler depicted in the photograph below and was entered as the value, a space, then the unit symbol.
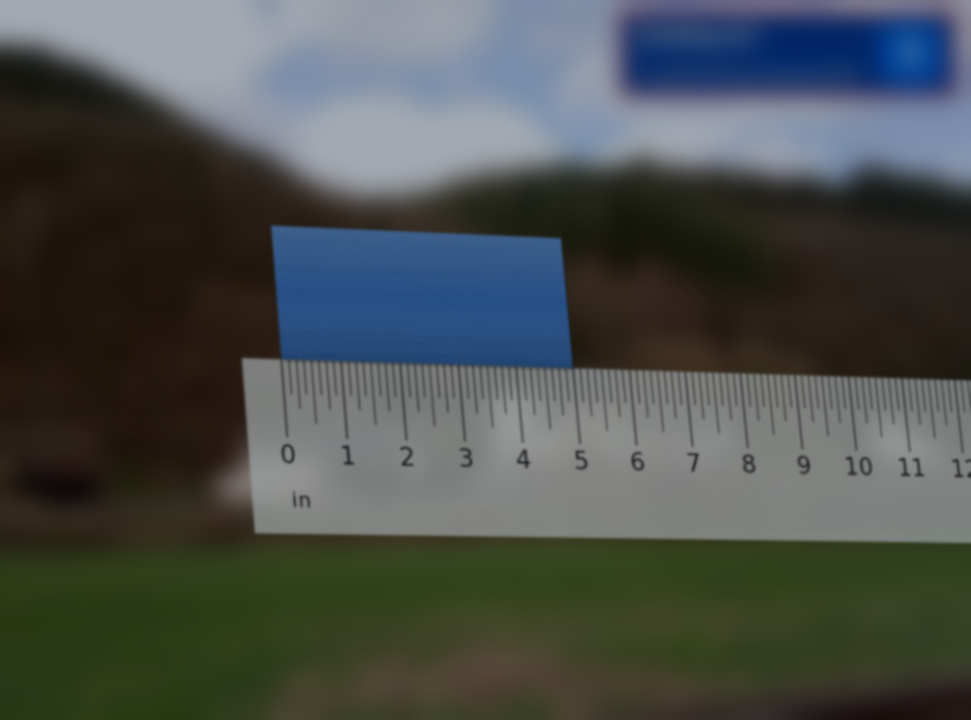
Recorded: 5 in
